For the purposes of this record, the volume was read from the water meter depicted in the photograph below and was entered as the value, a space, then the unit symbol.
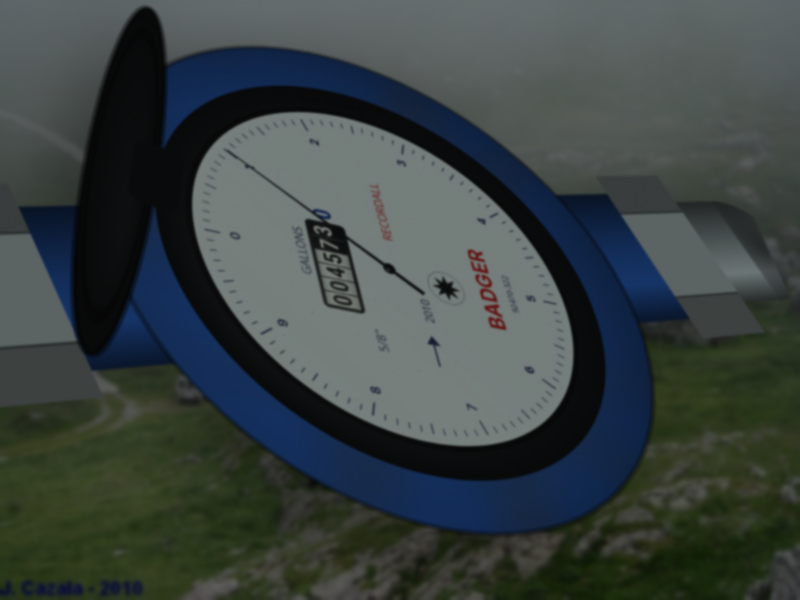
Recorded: 45731.0 gal
